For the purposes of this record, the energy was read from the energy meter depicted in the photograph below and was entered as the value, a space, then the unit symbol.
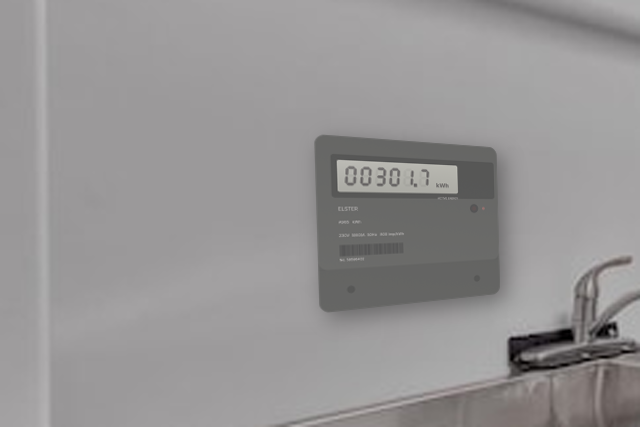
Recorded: 301.7 kWh
